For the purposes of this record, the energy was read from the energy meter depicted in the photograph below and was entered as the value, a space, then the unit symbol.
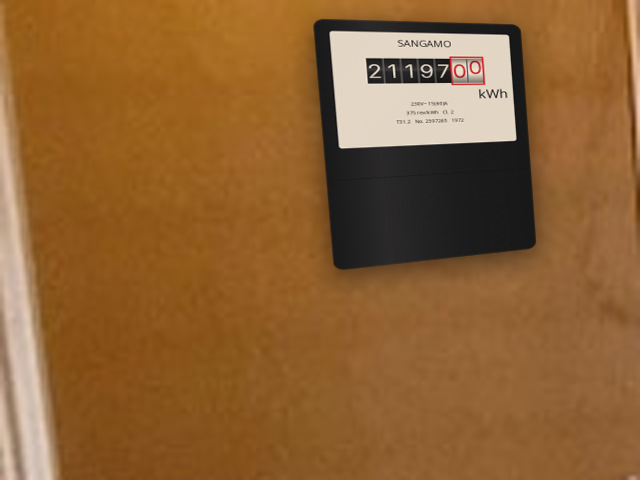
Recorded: 21197.00 kWh
